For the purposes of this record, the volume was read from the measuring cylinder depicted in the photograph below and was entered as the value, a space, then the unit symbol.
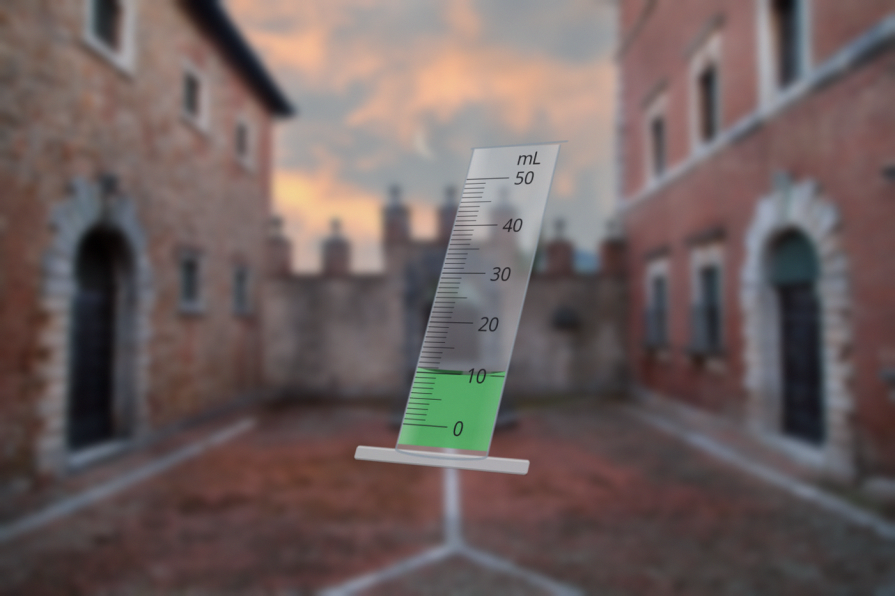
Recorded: 10 mL
